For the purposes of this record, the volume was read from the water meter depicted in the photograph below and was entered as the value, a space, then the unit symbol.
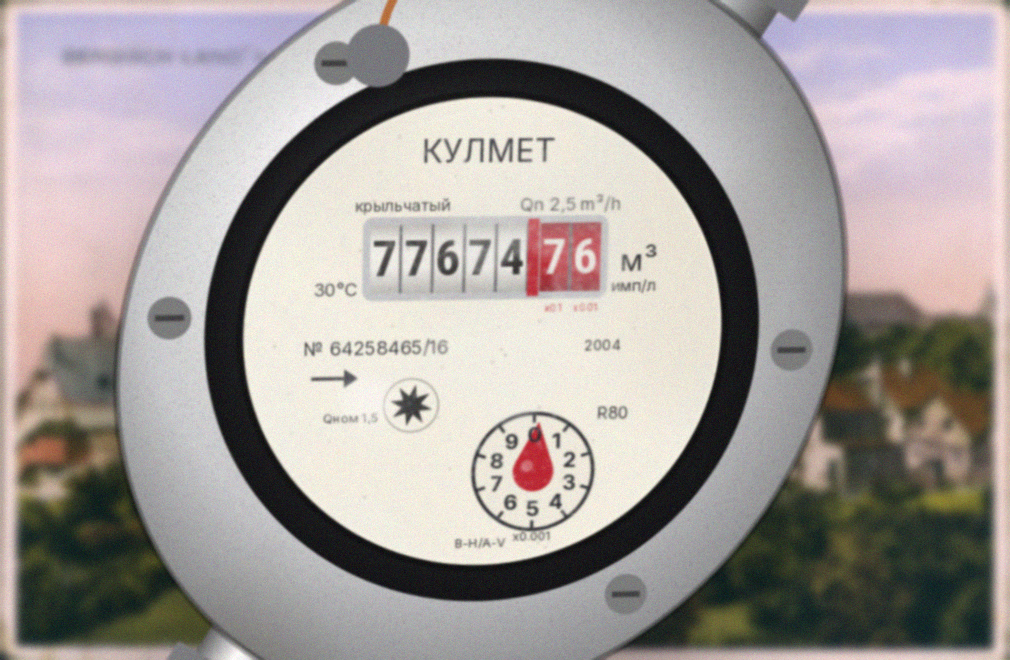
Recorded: 77674.760 m³
